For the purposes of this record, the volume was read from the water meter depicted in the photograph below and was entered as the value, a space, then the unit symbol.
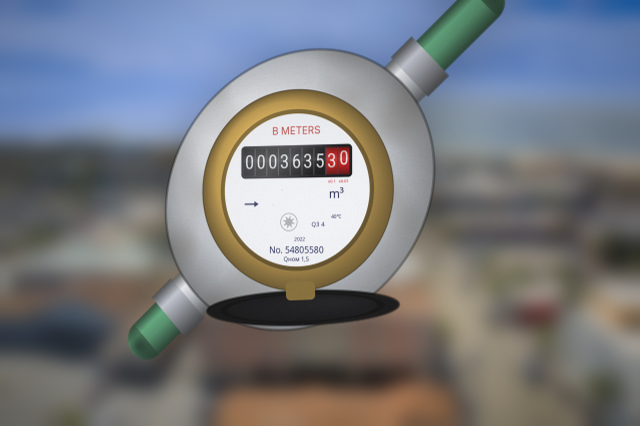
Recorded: 3635.30 m³
